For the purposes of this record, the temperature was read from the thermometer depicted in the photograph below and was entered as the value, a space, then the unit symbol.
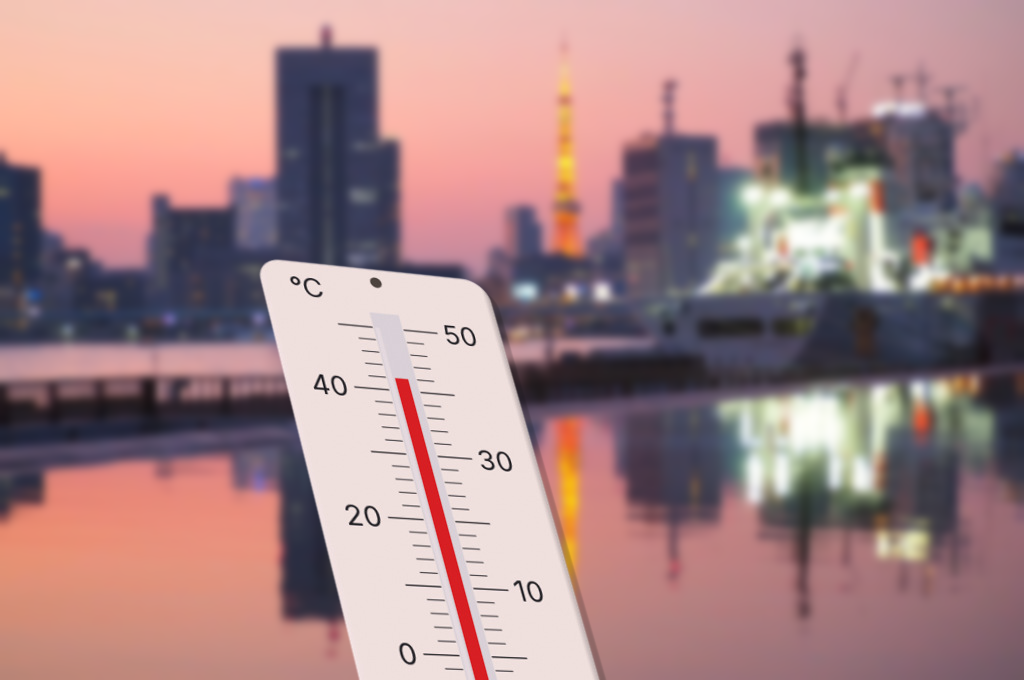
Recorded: 42 °C
